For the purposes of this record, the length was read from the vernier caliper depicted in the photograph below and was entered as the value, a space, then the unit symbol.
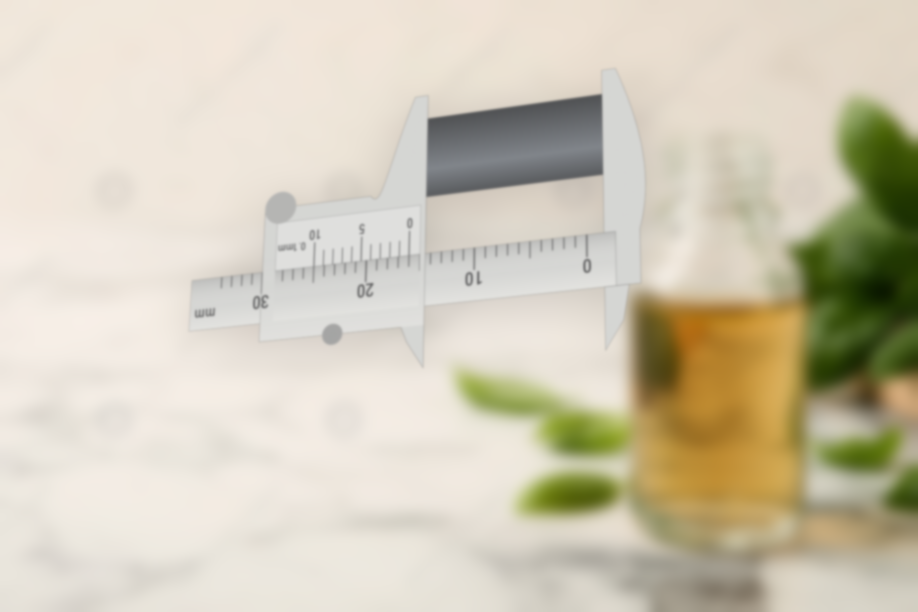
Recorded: 16.0 mm
